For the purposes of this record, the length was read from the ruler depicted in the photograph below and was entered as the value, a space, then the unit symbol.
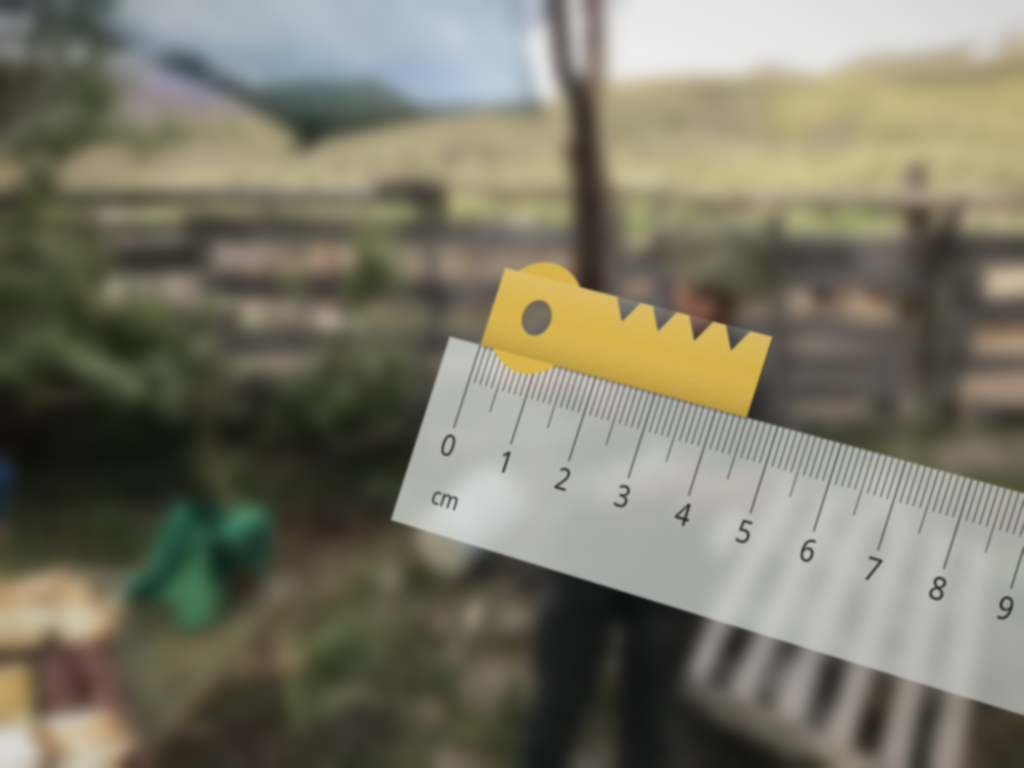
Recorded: 4.5 cm
